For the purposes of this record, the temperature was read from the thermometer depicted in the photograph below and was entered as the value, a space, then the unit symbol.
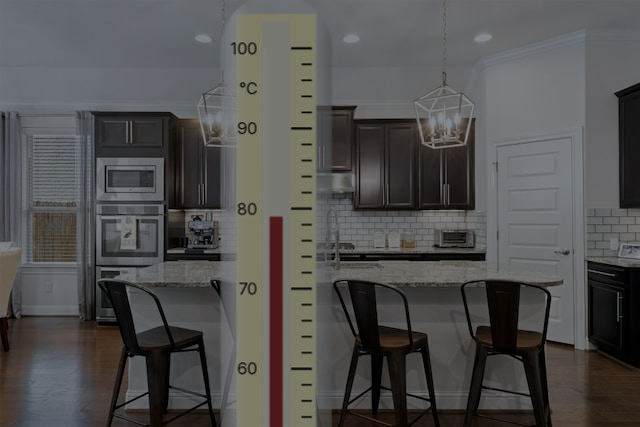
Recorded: 79 °C
